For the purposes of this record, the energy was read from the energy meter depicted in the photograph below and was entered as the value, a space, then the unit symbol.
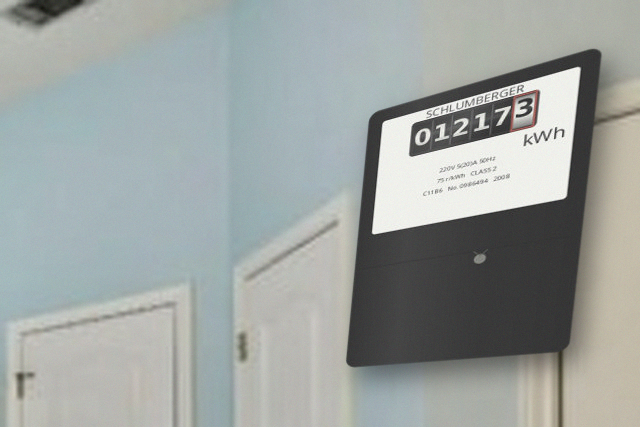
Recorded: 1217.3 kWh
